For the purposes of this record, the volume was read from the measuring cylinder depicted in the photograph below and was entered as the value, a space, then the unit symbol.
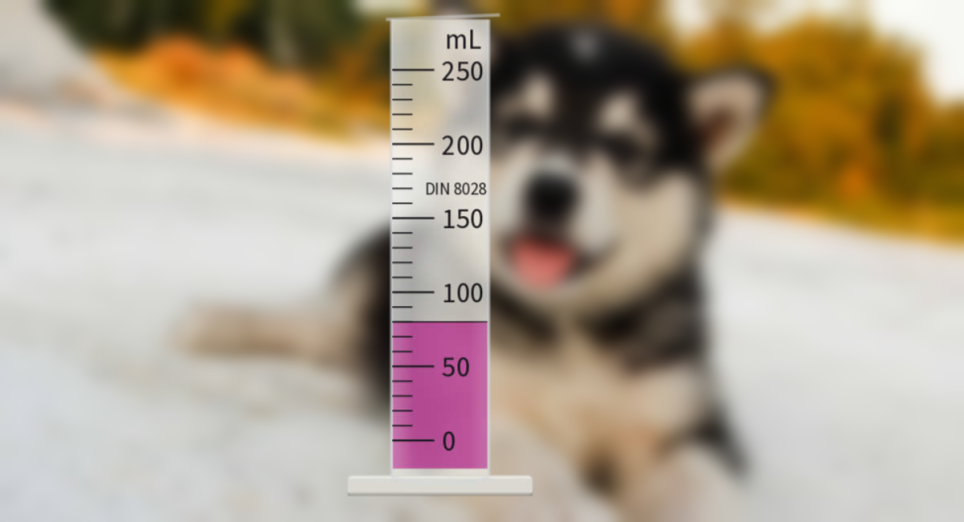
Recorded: 80 mL
